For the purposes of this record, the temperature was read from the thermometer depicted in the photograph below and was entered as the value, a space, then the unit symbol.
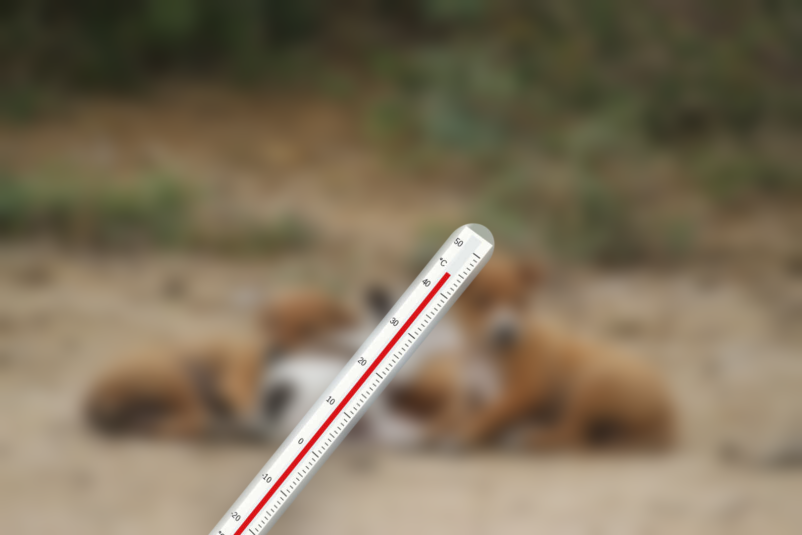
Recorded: 44 °C
